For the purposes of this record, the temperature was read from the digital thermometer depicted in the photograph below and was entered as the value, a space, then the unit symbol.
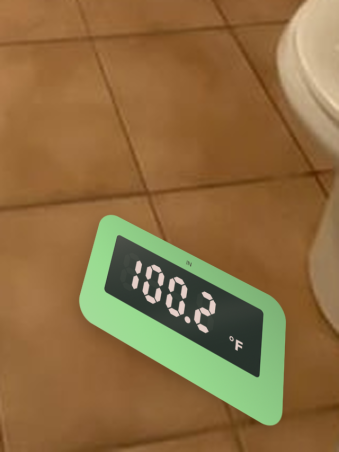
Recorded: 100.2 °F
